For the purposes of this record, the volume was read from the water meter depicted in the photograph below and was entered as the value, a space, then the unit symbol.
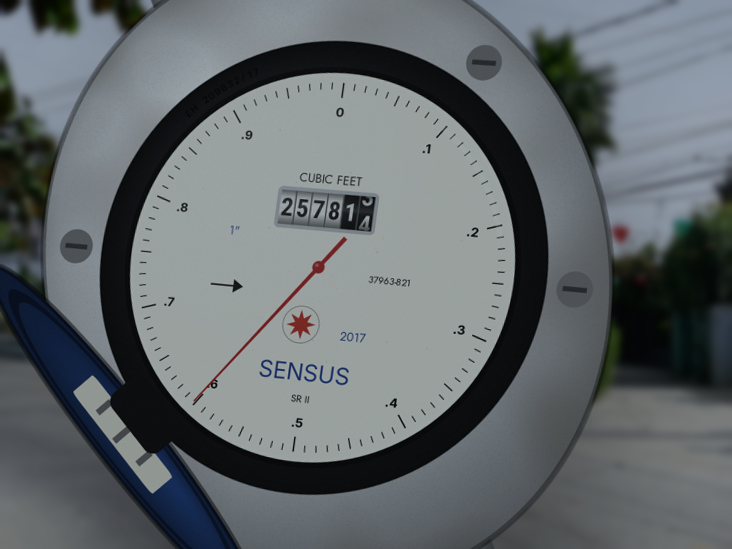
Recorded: 257813.60 ft³
